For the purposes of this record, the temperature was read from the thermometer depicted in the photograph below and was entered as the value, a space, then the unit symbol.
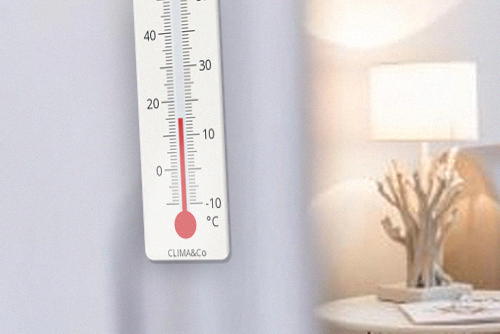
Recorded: 15 °C
